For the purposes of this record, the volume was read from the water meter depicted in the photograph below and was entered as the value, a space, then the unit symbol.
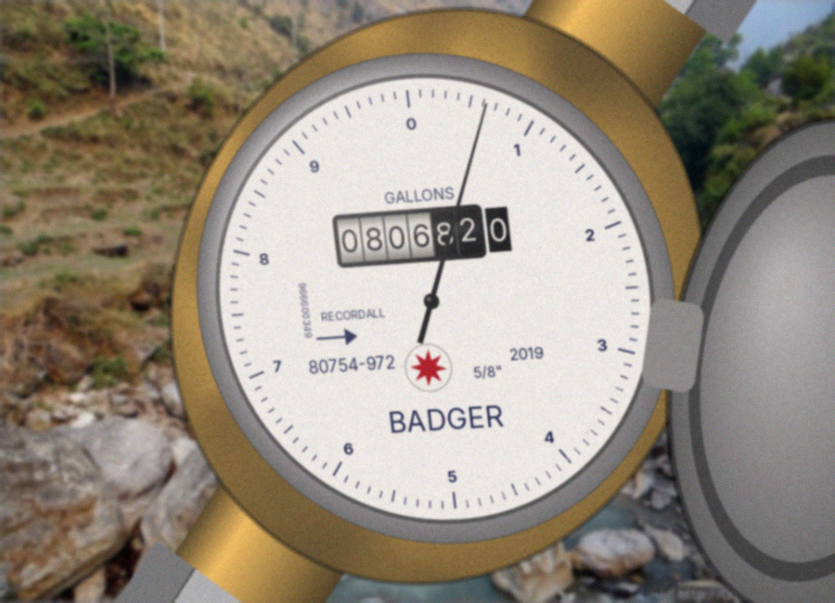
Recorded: 806820.6 gal
